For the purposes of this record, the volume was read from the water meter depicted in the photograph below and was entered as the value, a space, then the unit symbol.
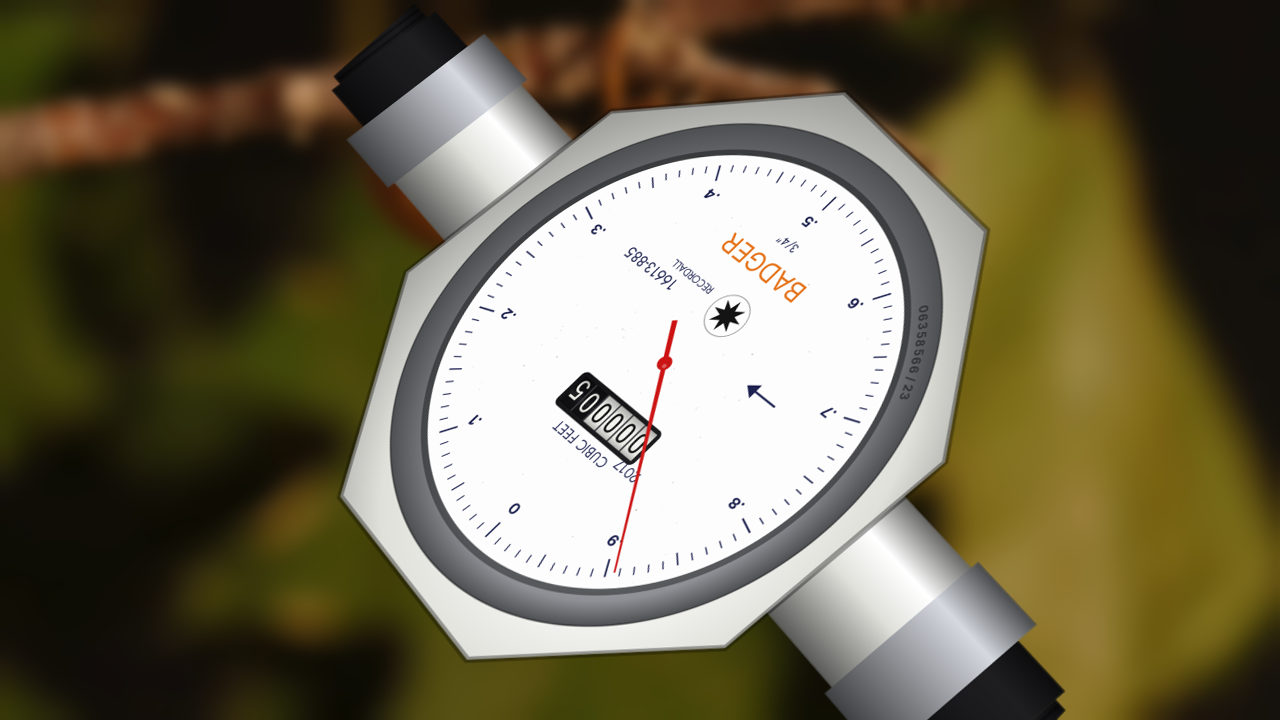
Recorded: 4.89 ft³
